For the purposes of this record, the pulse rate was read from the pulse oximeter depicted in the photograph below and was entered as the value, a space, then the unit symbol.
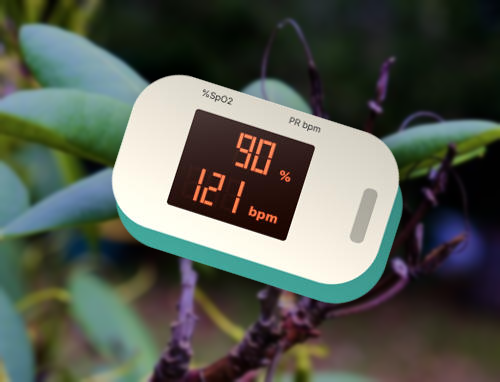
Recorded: 121 bpm
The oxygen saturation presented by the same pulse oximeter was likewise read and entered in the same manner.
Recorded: 90 %
